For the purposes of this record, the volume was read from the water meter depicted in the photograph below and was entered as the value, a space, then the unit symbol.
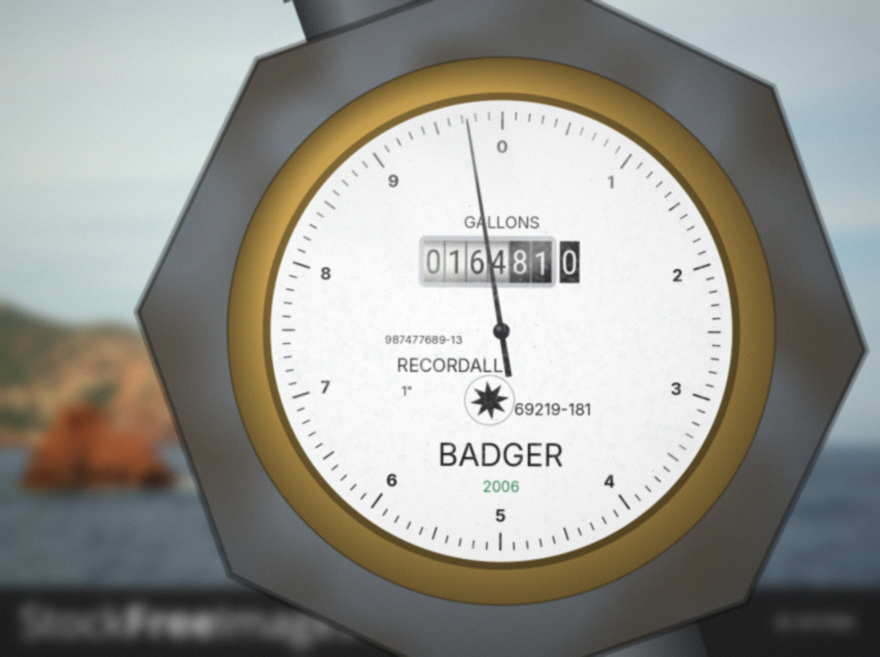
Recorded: 164809.7 gal
